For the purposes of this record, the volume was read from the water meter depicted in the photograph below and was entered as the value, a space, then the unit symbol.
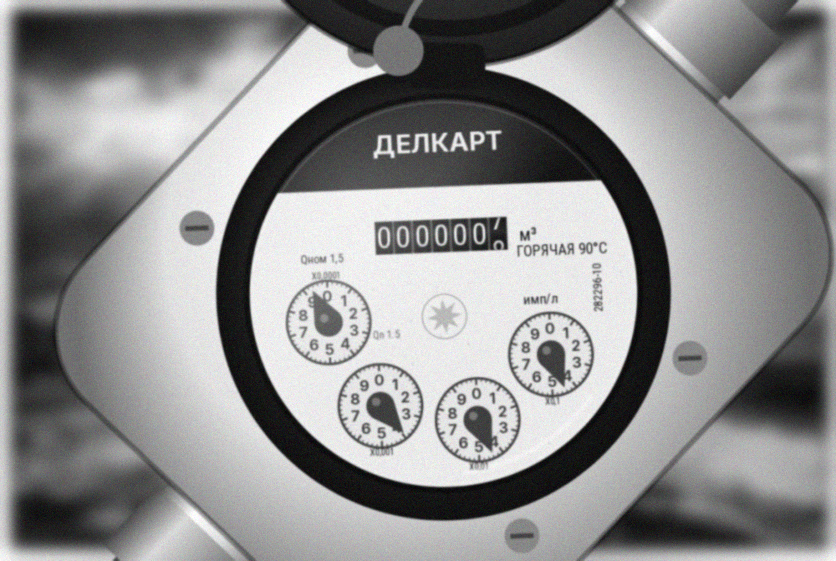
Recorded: 7.4439 m³
